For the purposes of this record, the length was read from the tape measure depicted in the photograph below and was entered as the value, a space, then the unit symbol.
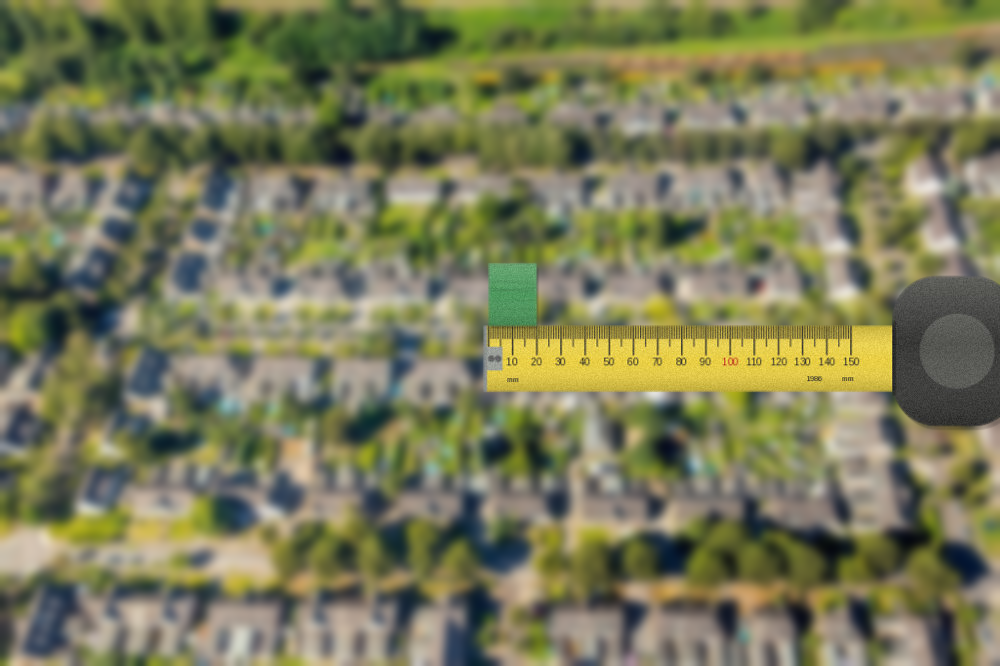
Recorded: 20 mm
